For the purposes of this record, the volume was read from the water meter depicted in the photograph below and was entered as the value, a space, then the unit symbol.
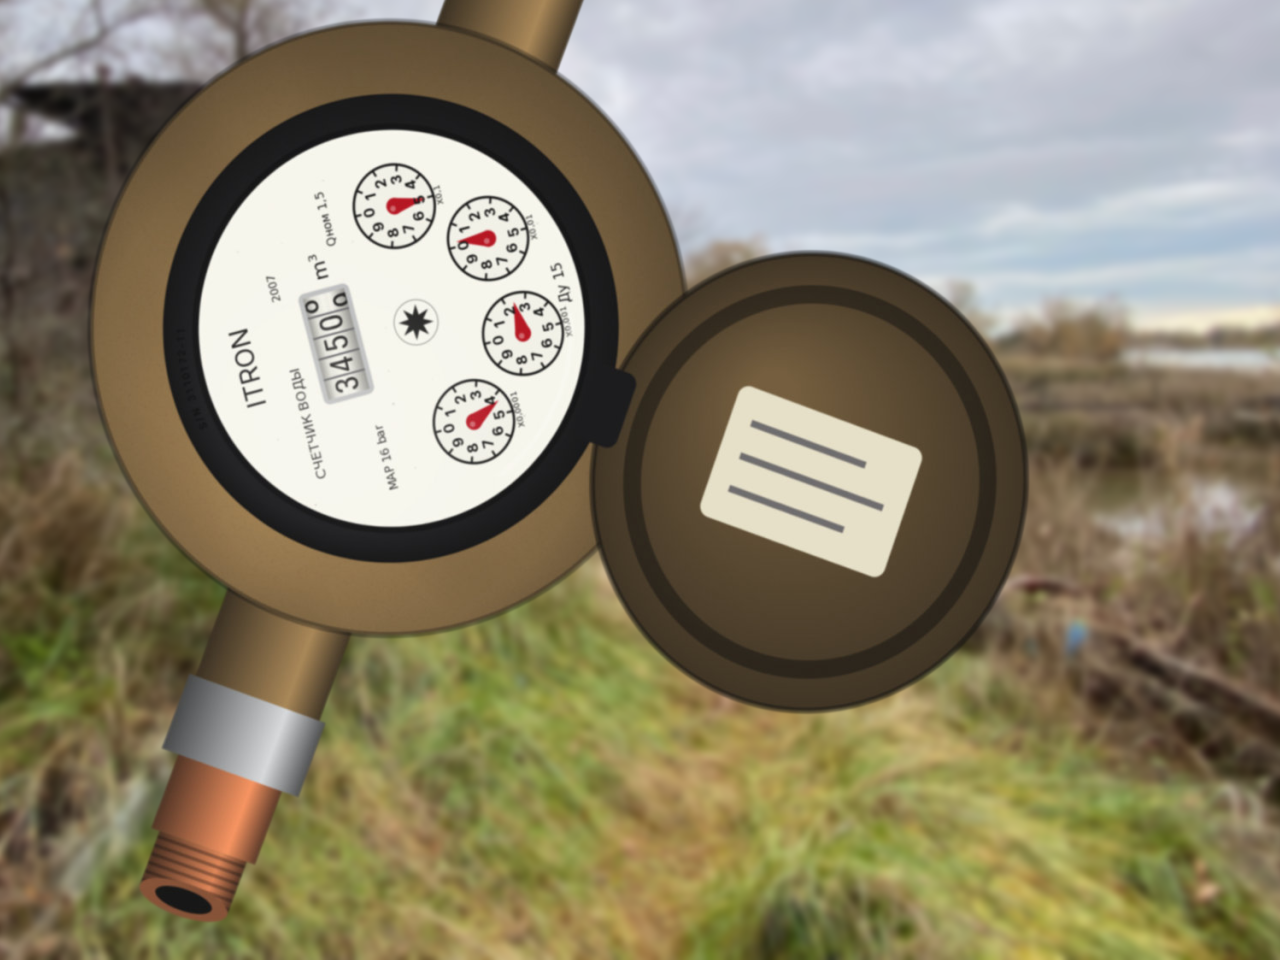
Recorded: 34508.5024 m³
